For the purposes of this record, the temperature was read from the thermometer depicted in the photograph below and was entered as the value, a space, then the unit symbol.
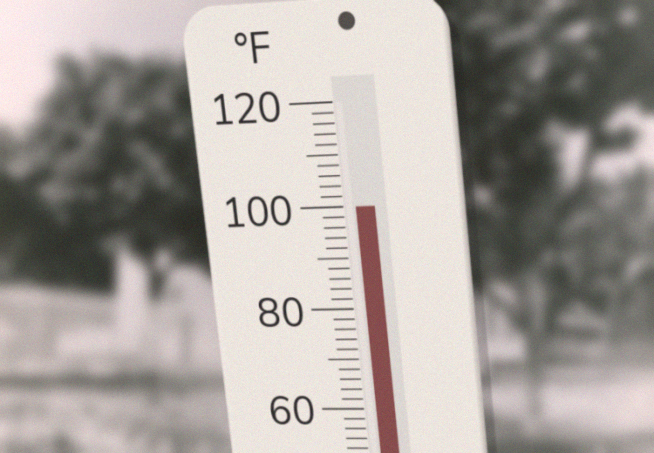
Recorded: 100 °F
